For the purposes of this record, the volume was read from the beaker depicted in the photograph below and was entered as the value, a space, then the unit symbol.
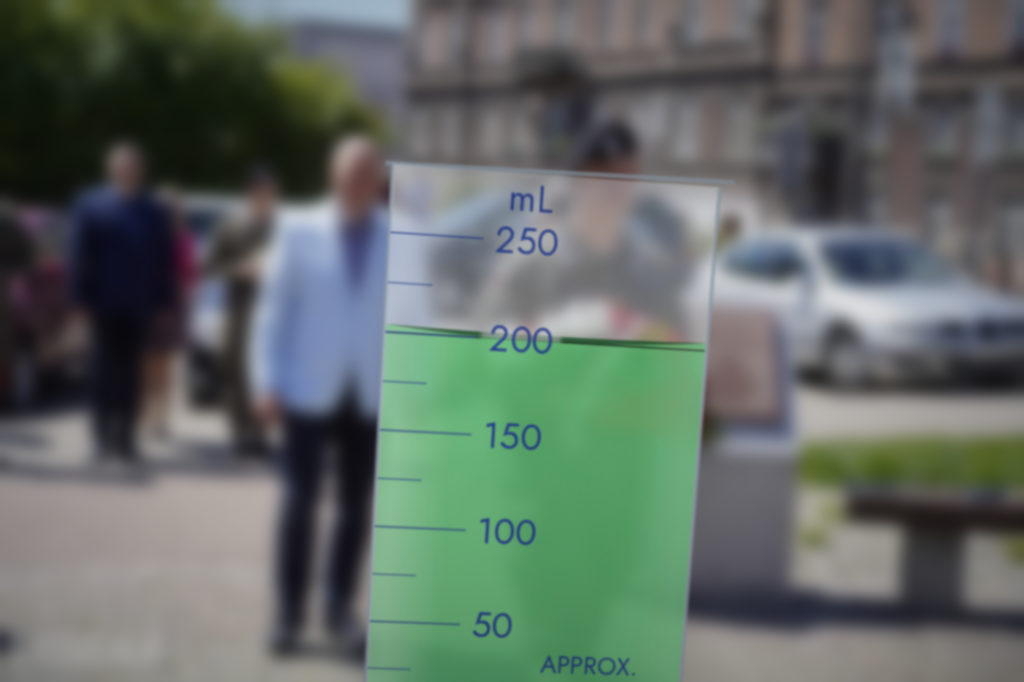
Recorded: 200 mL
